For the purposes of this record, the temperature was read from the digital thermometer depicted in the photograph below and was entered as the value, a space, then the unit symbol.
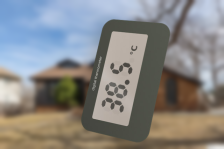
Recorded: 38.5 °C
